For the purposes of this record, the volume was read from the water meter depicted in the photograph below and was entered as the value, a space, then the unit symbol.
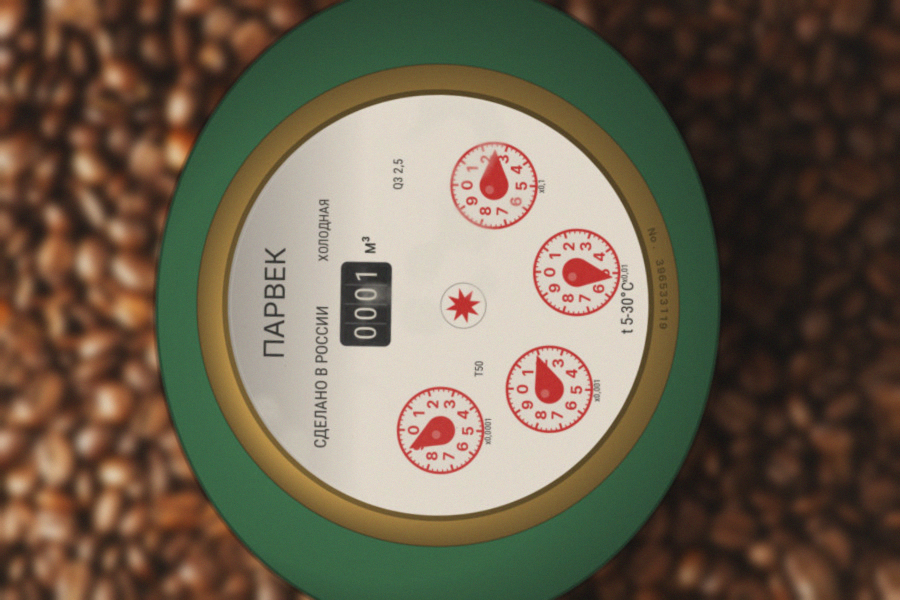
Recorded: 1.2519 m³
